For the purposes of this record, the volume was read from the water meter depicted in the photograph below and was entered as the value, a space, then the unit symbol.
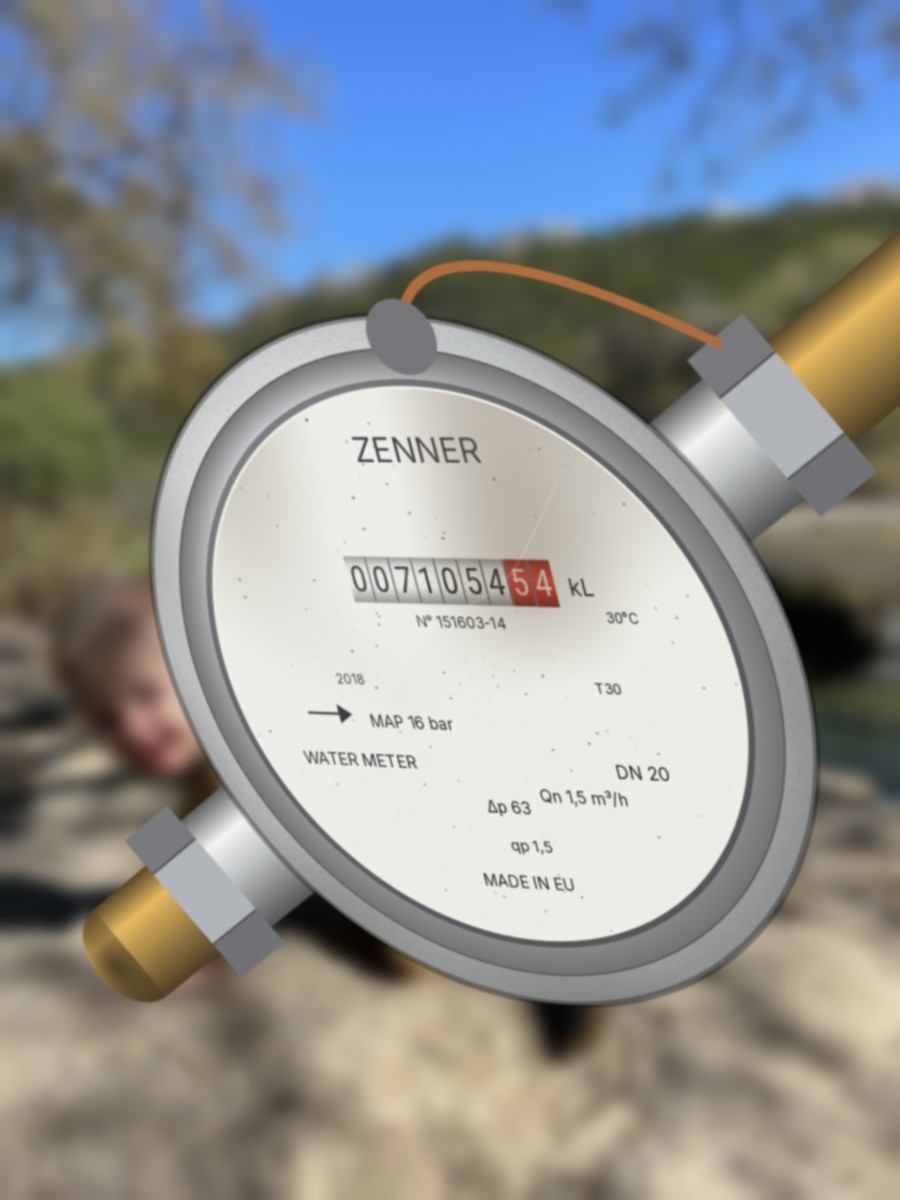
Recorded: 71054.54 kL
